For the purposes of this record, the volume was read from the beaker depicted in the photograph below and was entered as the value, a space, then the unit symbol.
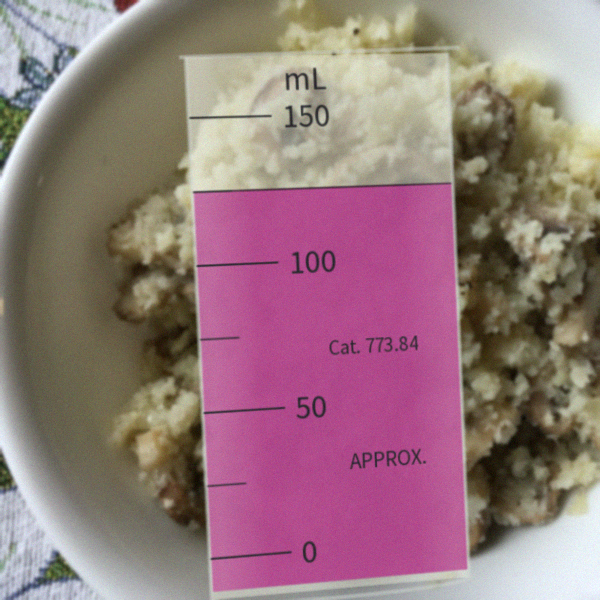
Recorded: 125 mL
